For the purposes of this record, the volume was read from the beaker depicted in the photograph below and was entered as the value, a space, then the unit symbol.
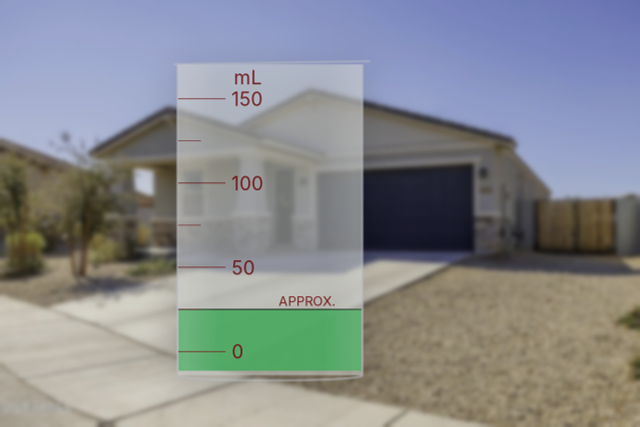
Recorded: 25 mL
